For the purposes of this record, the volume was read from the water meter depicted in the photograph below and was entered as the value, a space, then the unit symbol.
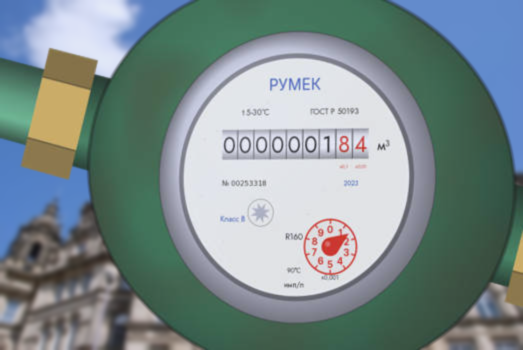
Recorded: 1.841 m³
